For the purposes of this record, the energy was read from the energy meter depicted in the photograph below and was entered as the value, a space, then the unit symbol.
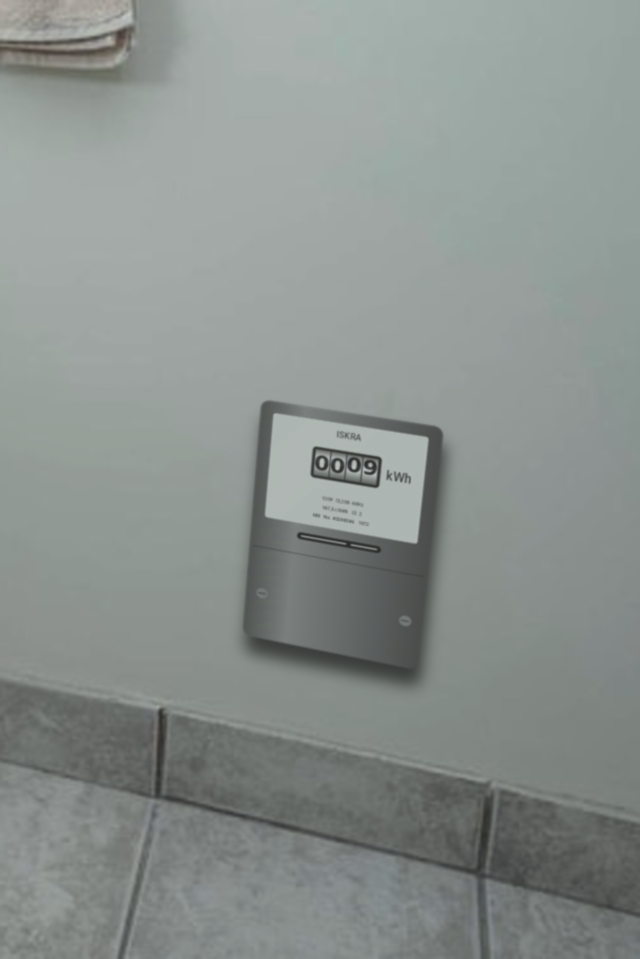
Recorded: 9 kWh
